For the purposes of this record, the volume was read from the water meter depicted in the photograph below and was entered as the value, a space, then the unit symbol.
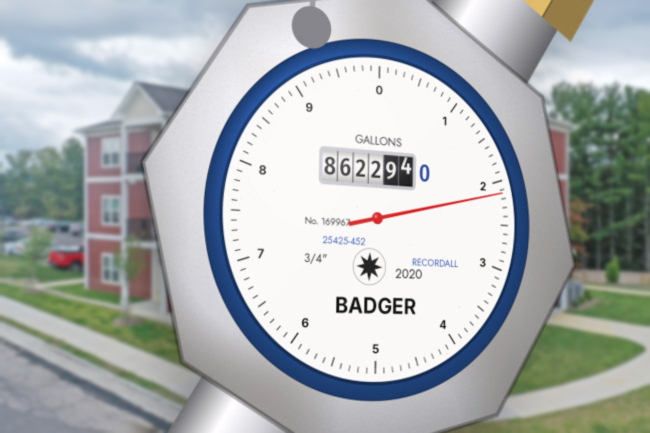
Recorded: 8622942.1 gal
